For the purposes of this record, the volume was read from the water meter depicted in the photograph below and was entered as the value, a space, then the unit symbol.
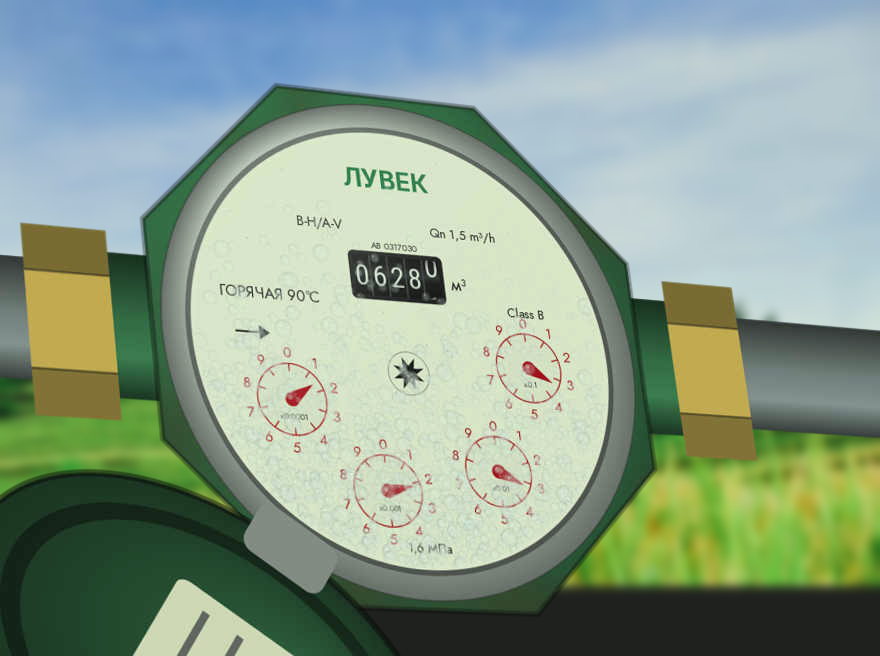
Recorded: 6280.3321 m³
